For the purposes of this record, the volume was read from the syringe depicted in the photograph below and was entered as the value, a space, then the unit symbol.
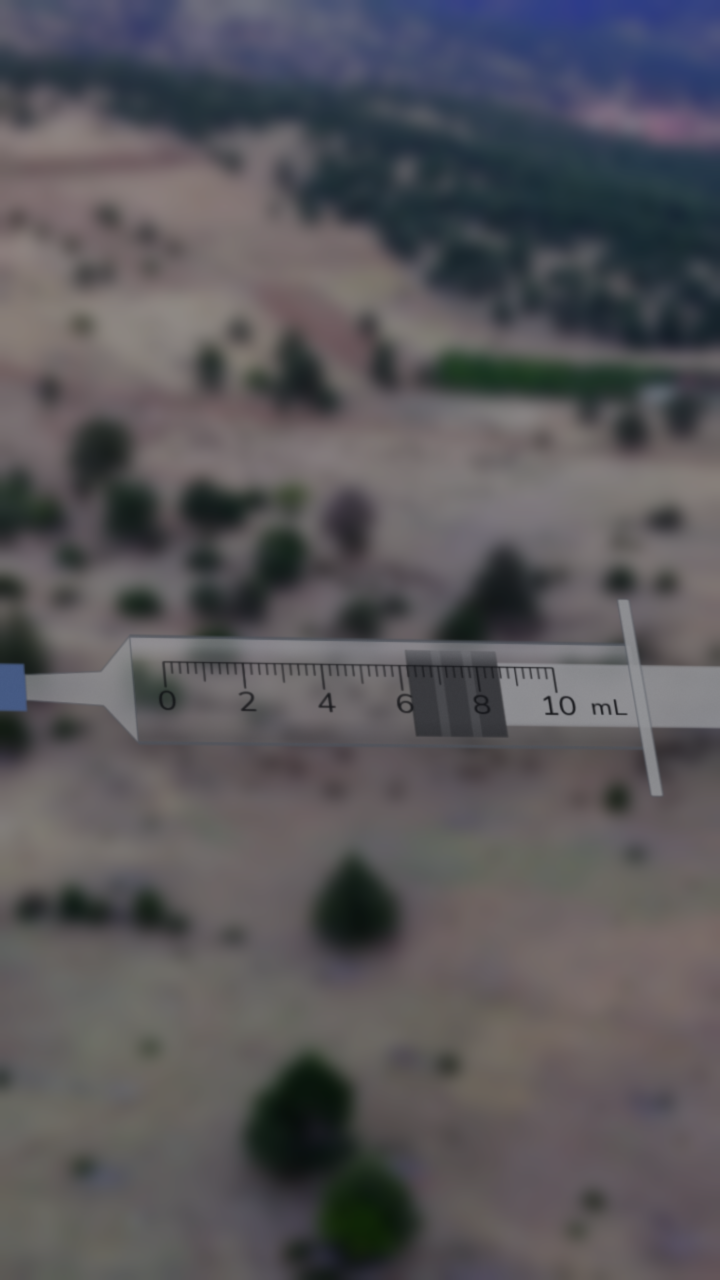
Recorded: 6.2 mL
